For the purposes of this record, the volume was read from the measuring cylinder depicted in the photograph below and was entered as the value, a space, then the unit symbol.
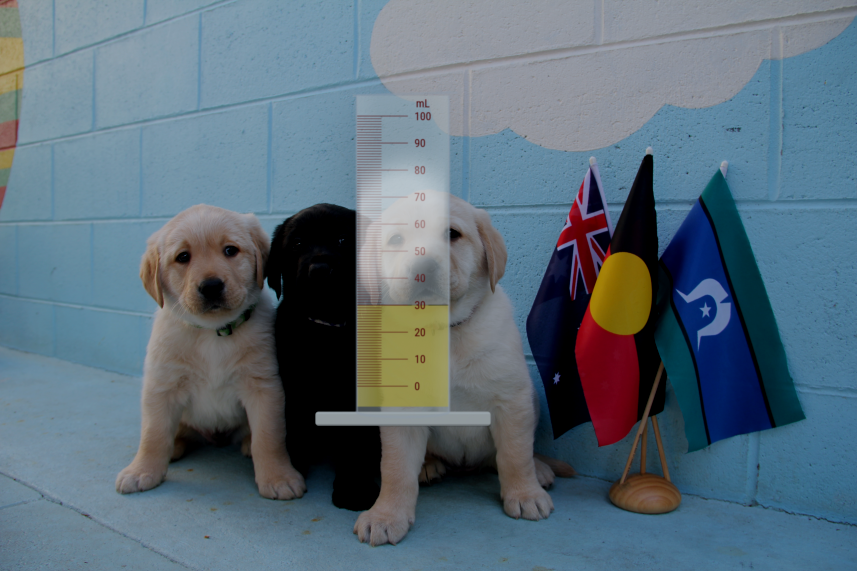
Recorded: 30 mL
